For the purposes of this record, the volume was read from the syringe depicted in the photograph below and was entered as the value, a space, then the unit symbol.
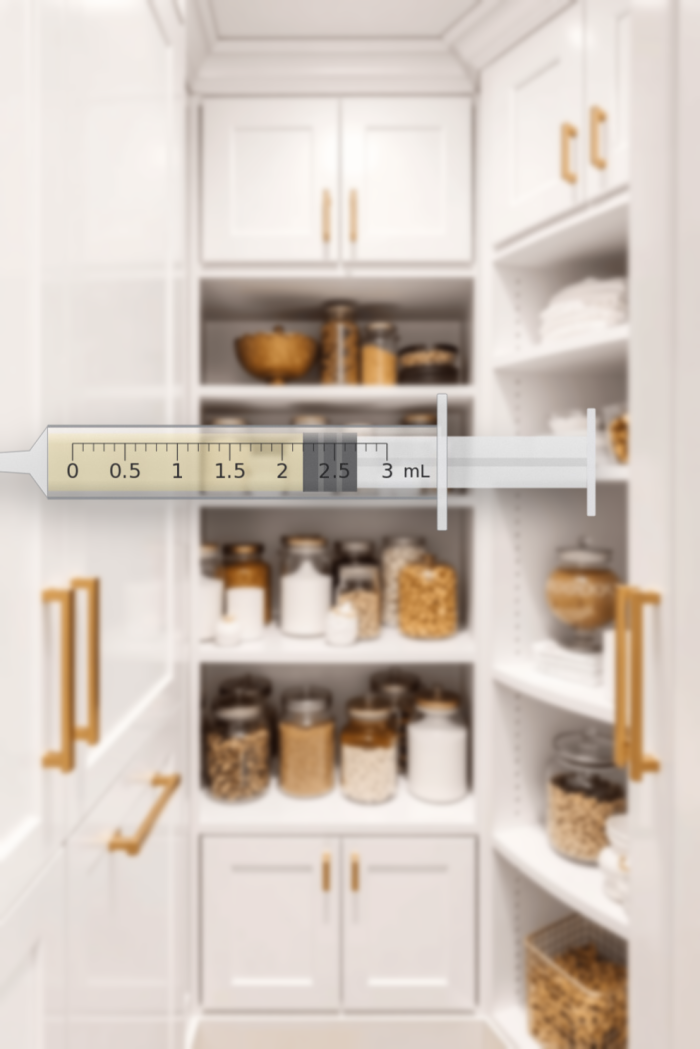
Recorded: 2.2 mL
